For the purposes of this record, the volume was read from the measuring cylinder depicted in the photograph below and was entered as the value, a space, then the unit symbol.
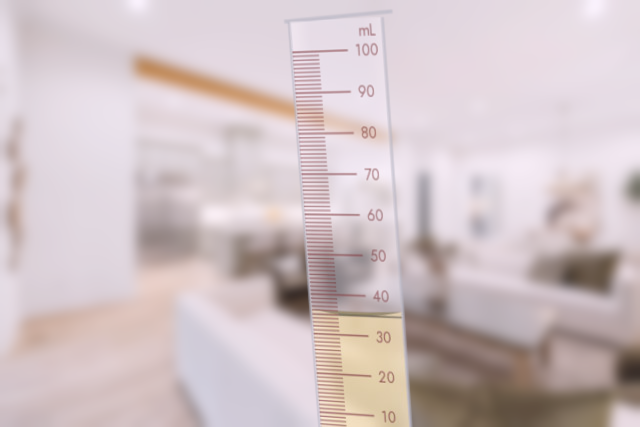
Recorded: 35 mL
